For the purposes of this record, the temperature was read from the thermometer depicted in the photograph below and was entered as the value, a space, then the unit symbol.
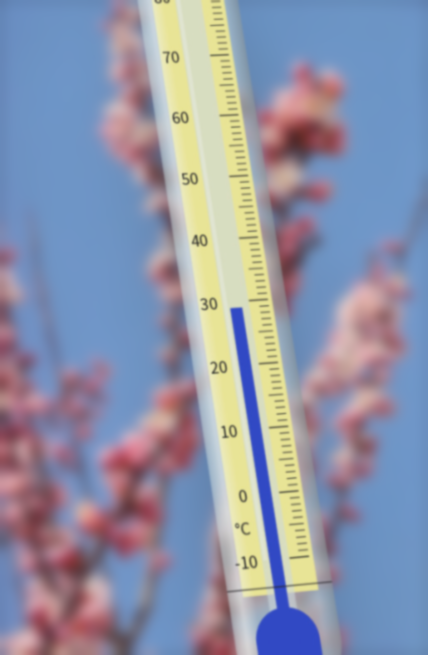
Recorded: 29 °C
